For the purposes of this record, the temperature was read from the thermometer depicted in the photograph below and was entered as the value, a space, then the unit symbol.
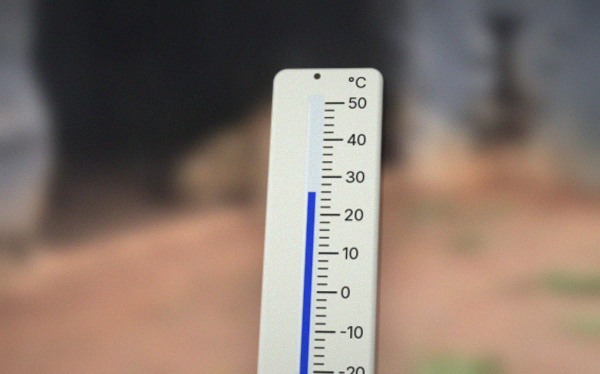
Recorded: 26 °C
